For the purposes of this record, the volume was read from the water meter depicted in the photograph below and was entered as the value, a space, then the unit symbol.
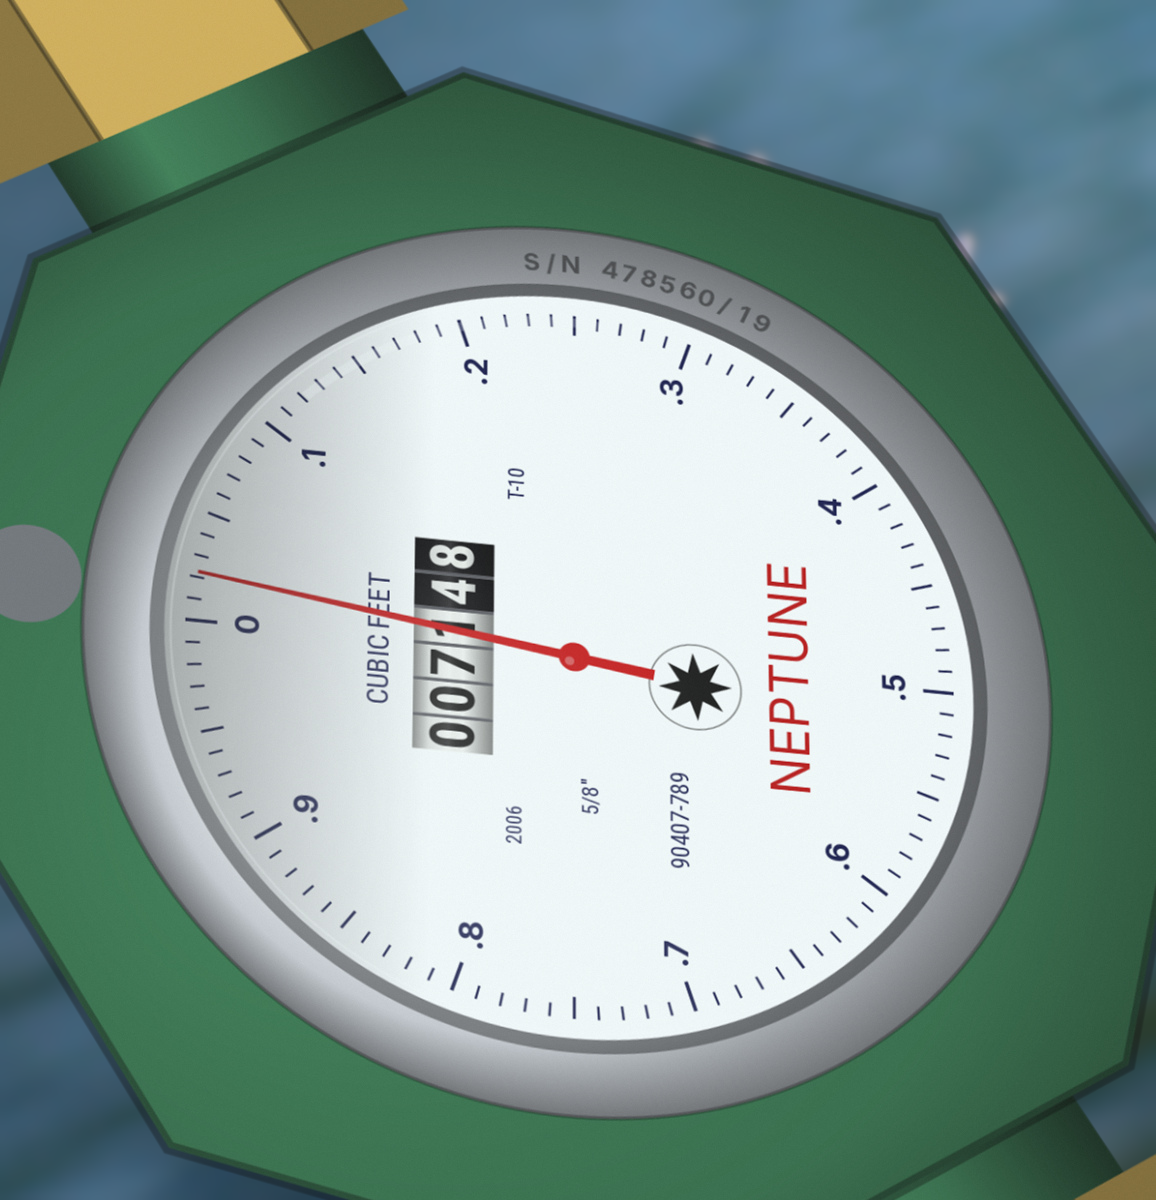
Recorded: 7148.02 ft³
